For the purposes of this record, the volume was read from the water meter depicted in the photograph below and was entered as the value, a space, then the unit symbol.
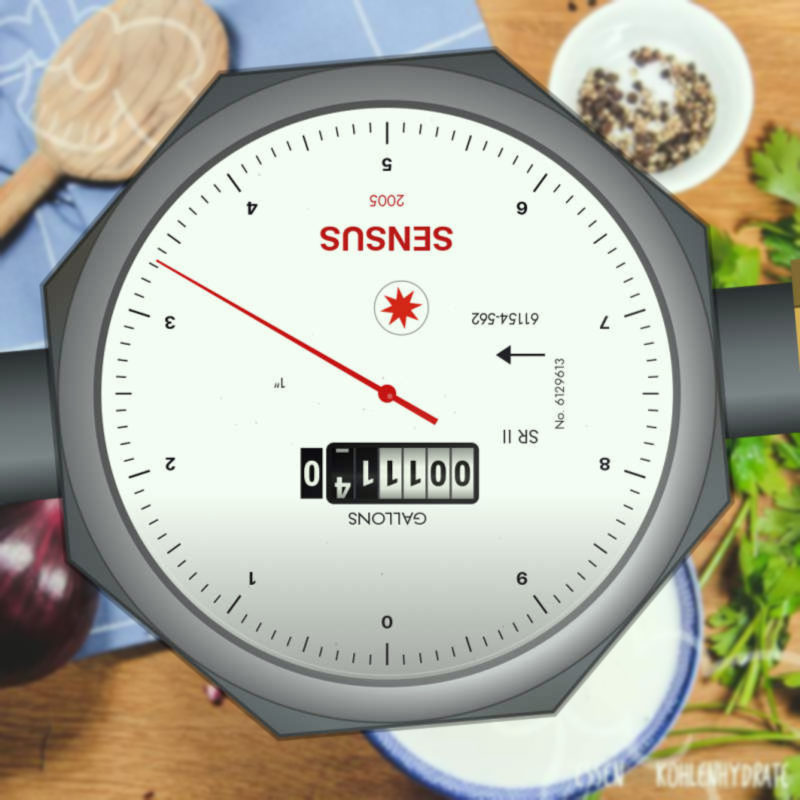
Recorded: 11143.3 gal
